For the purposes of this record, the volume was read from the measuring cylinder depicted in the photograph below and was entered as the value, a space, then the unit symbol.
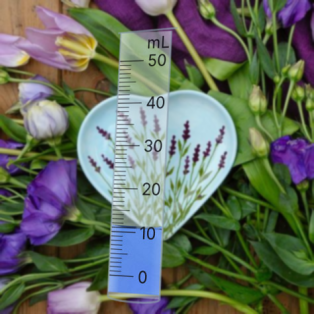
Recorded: 11 mL
